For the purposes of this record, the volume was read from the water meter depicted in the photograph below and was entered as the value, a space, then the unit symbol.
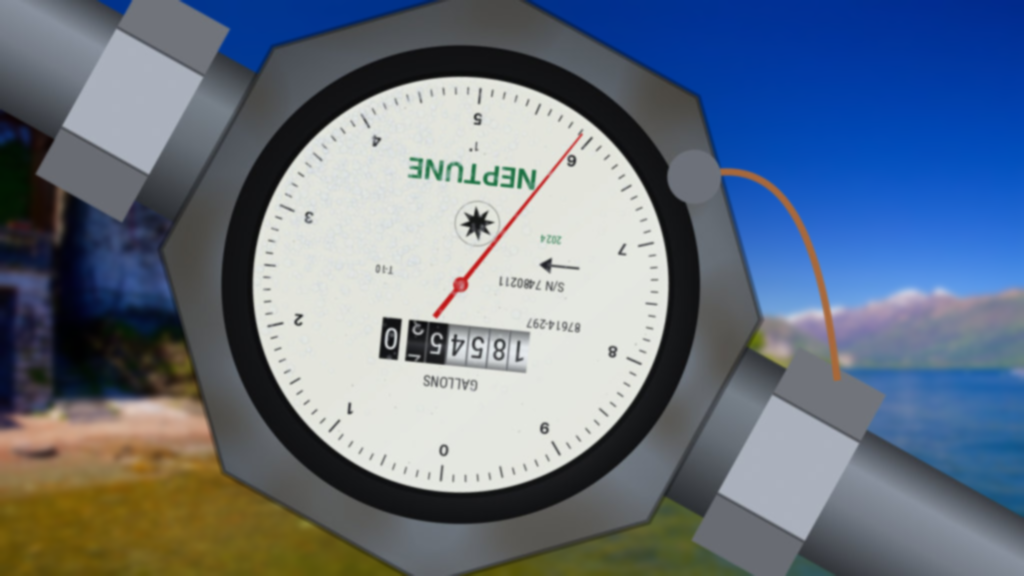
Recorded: 1854525.9 gal
